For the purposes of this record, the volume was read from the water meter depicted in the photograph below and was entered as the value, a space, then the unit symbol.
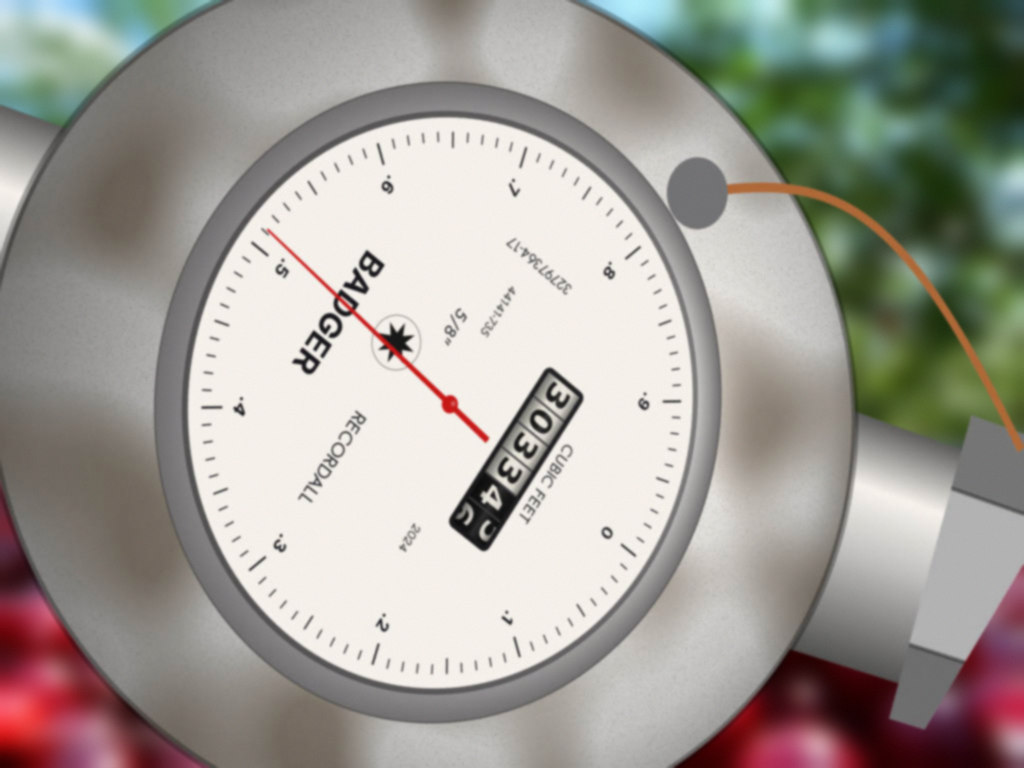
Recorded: 303345.51 ft³
